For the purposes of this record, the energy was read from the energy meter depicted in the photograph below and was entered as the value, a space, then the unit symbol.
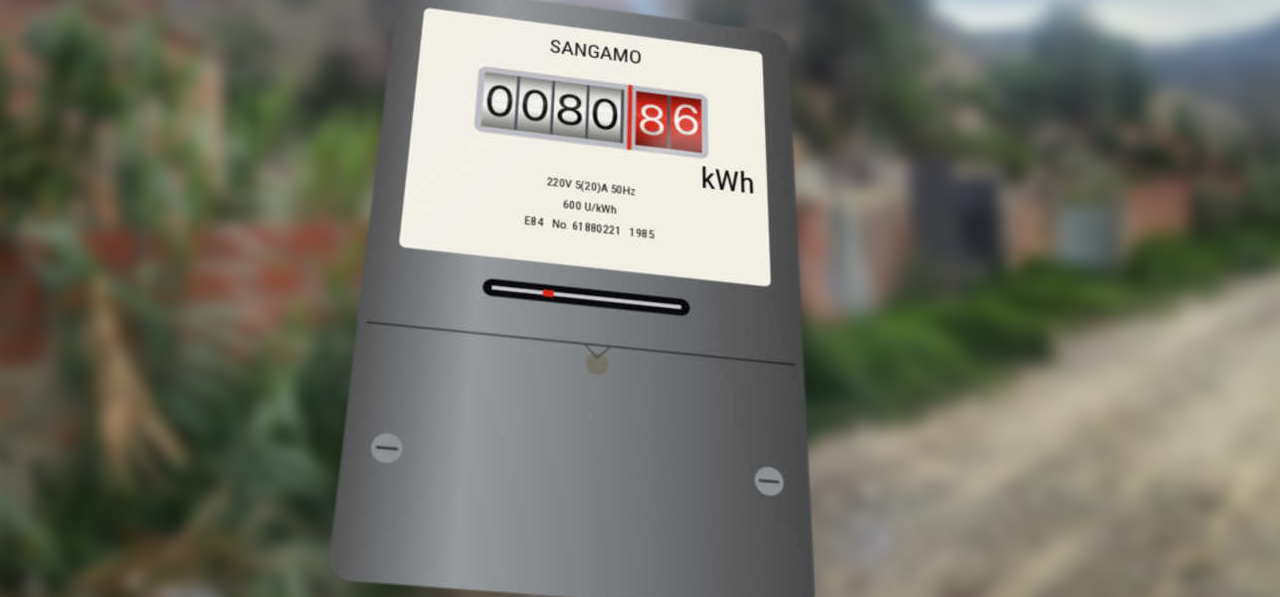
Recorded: 80.86 kWh
